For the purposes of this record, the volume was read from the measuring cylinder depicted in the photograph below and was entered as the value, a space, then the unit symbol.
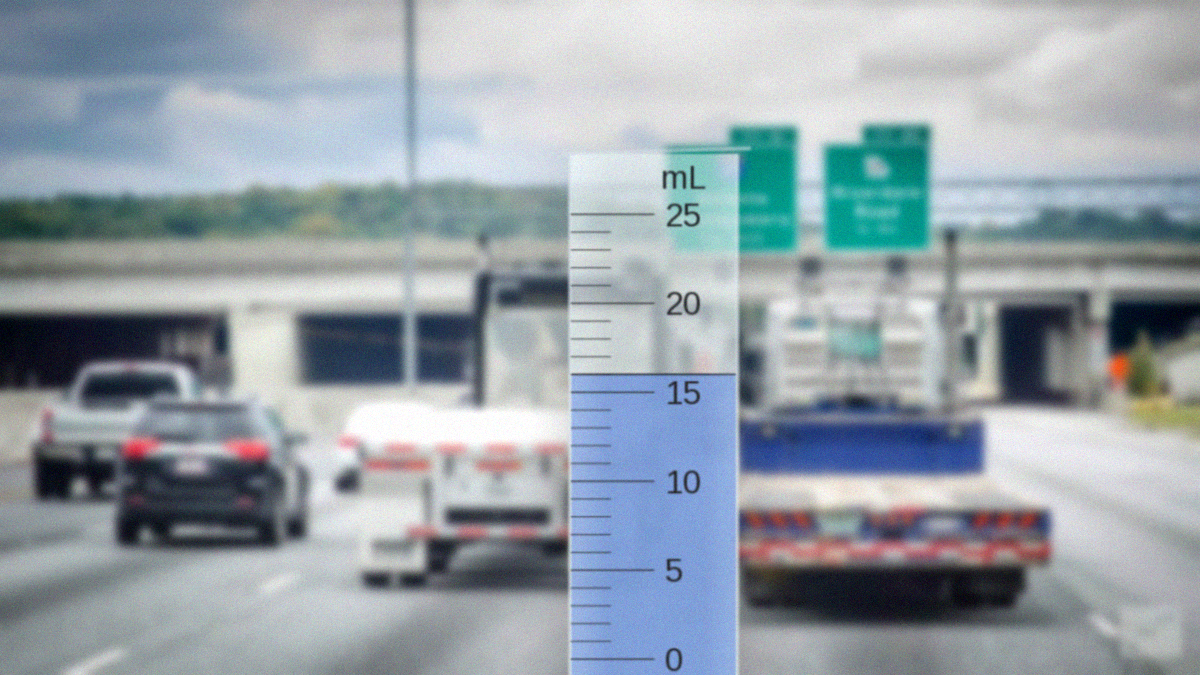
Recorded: 16 mL
